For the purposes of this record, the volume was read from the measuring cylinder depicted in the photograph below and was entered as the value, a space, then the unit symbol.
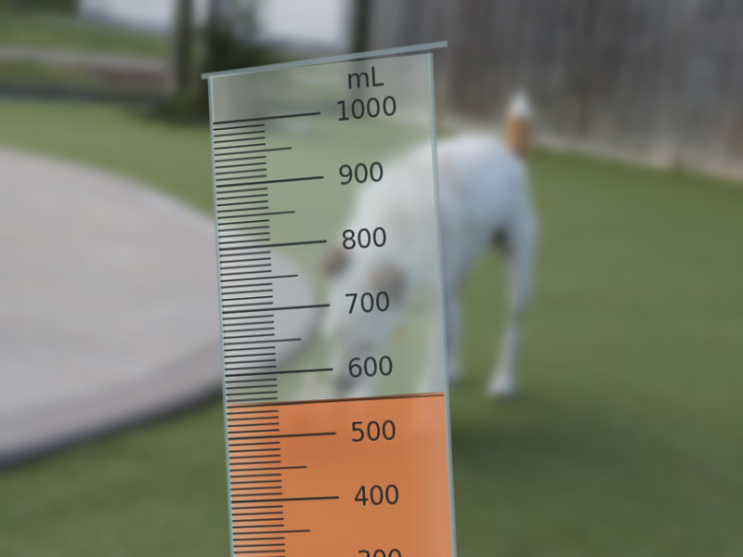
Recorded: 550 mL
